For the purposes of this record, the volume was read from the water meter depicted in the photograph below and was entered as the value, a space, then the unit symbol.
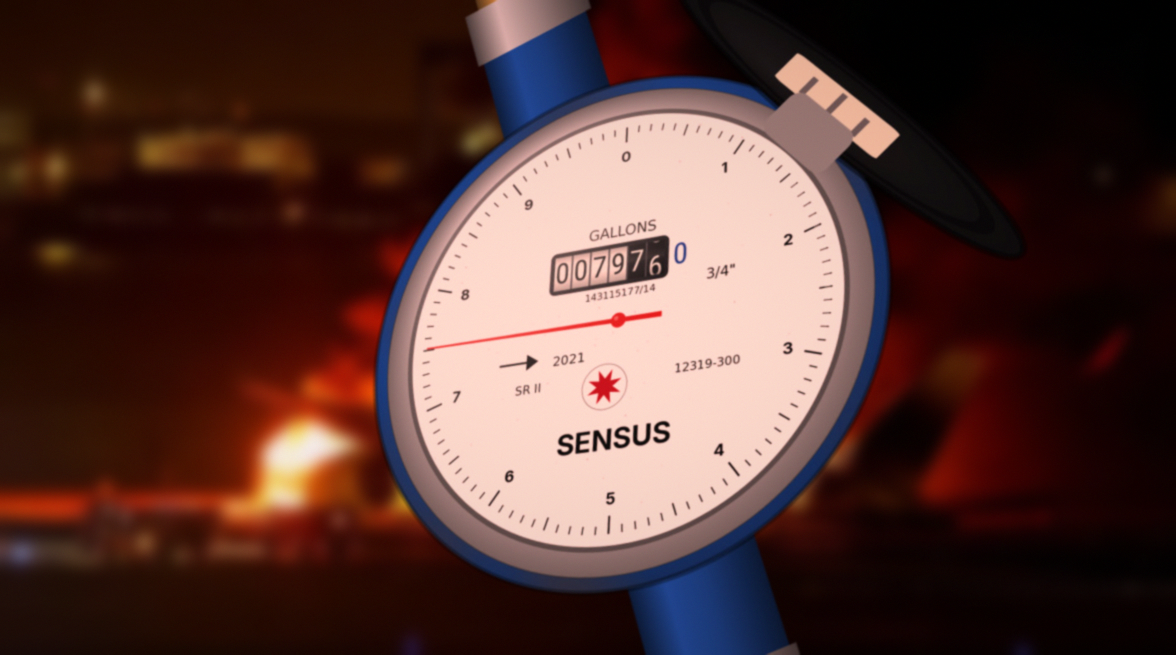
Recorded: 79757.5 gal
